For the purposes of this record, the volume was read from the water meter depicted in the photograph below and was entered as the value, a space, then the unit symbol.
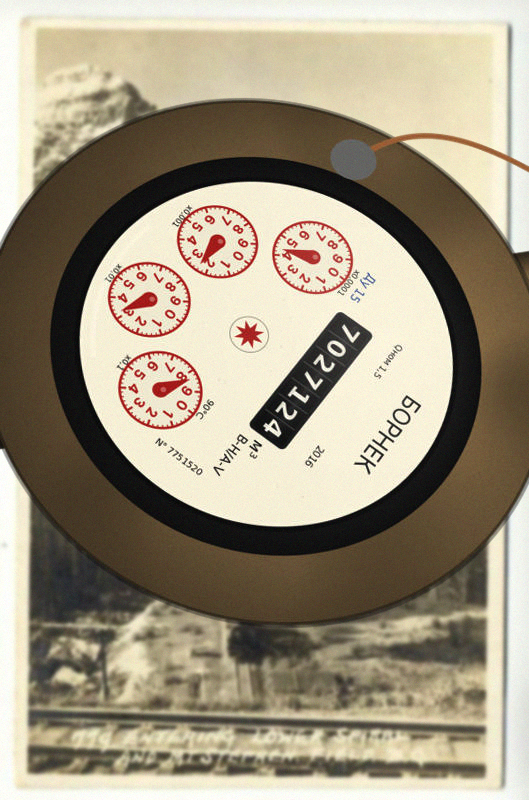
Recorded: 7027124.8324 m³
